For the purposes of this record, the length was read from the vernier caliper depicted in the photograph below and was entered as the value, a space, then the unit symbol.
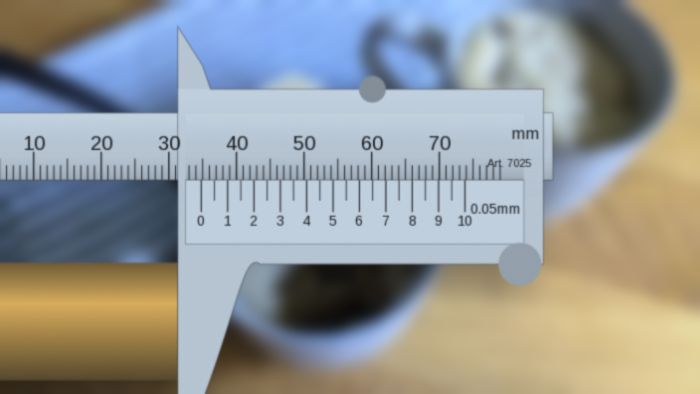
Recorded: 34.8 mm
